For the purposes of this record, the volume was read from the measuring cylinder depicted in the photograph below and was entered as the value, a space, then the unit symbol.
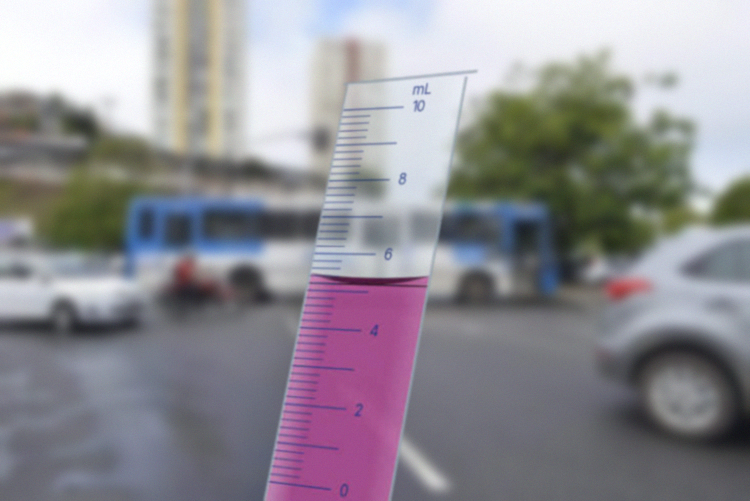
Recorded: 5.2 mL
